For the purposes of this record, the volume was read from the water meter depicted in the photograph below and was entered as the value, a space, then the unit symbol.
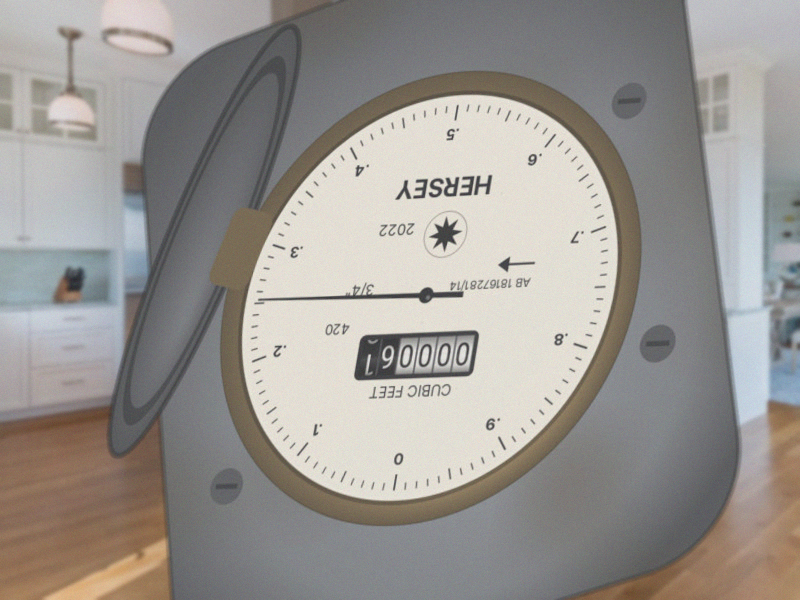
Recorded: 61.25 ft³
